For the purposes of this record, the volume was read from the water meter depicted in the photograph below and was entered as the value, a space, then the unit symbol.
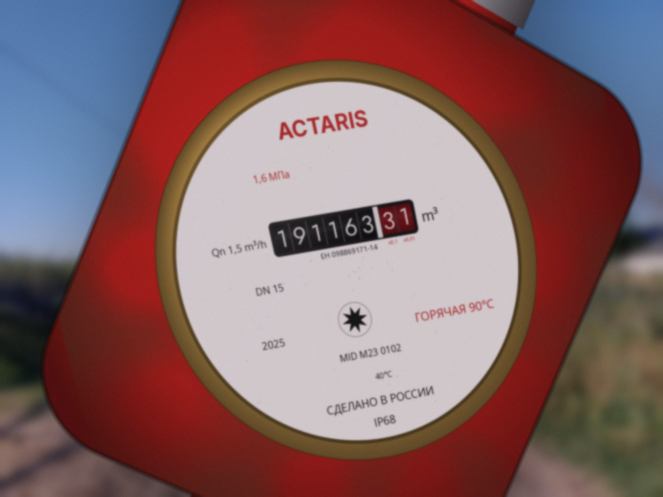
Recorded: 191163.31 m³
